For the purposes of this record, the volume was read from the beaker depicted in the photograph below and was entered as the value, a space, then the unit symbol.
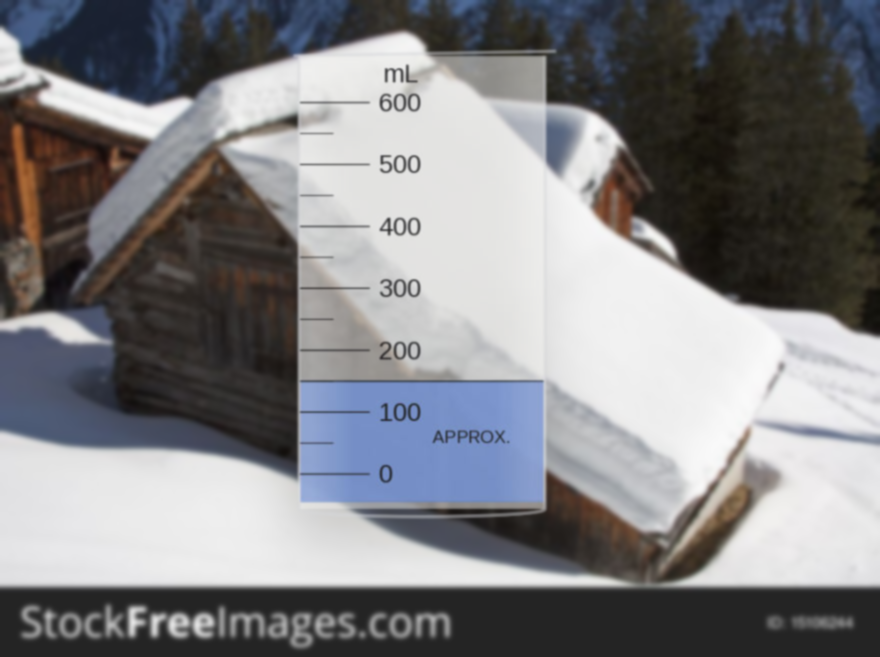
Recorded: 150 mL
